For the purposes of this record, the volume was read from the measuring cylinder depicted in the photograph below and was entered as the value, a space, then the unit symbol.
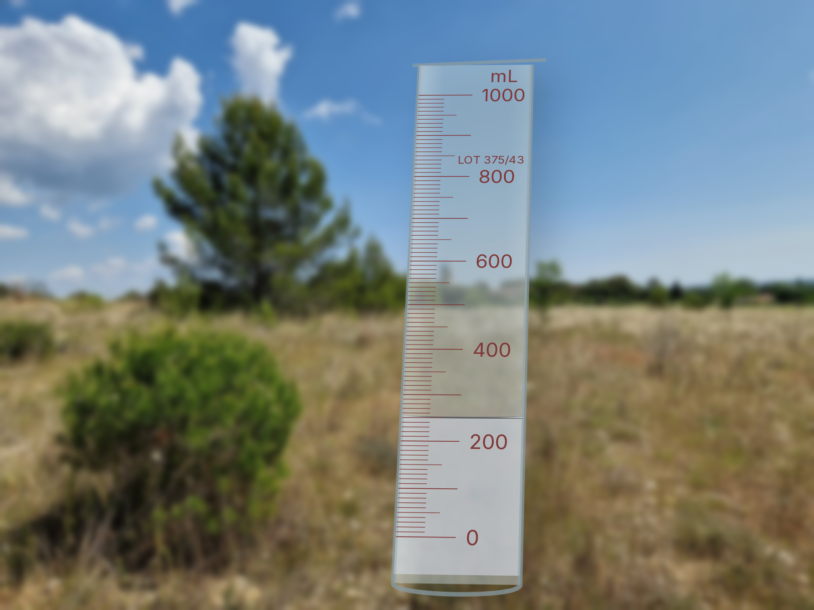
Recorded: 250 mL
